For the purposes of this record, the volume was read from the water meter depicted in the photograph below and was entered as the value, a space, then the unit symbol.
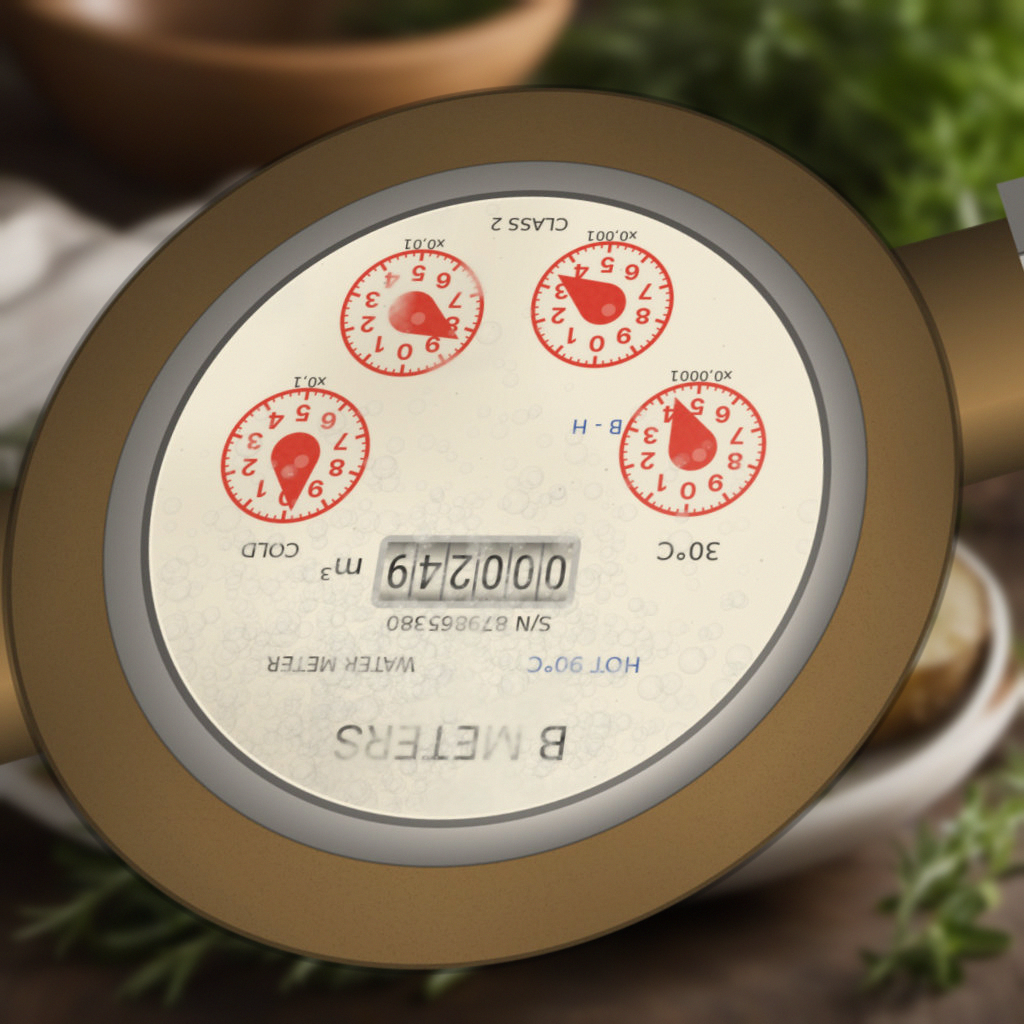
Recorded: 248.9834 m³
